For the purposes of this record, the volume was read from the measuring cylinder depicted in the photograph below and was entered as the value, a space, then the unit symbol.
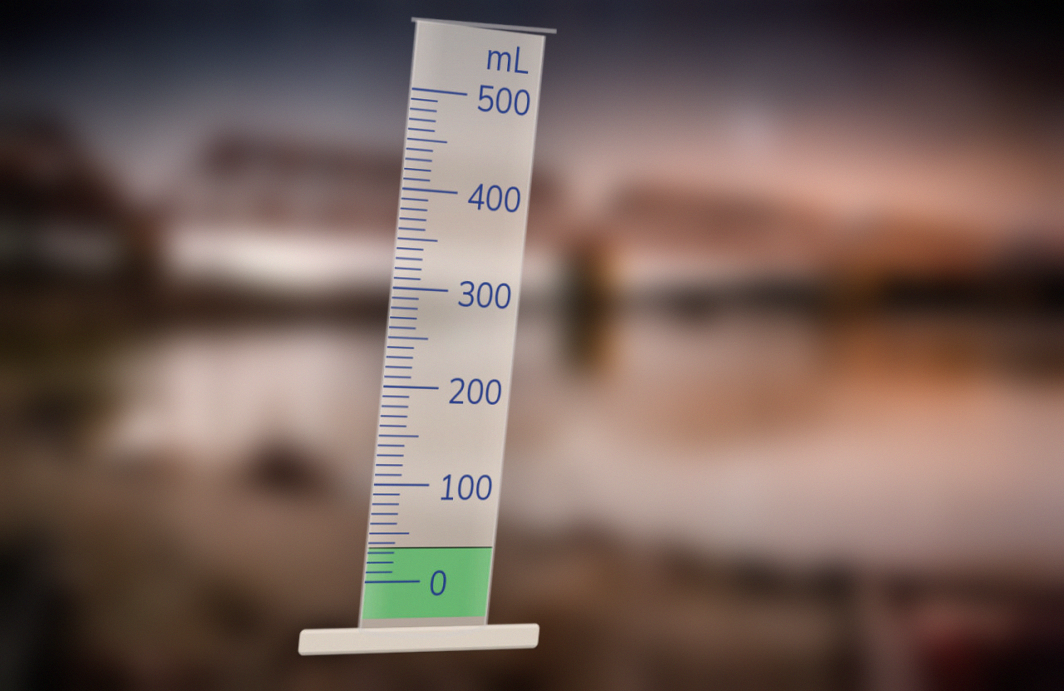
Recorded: 35 mL
